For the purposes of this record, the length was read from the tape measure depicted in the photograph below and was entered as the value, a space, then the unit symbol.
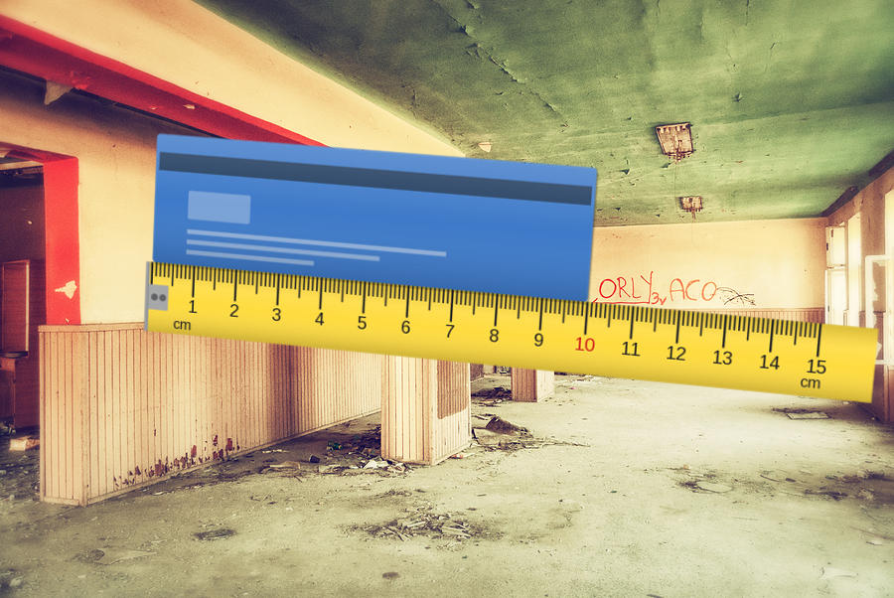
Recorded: 10 cm
